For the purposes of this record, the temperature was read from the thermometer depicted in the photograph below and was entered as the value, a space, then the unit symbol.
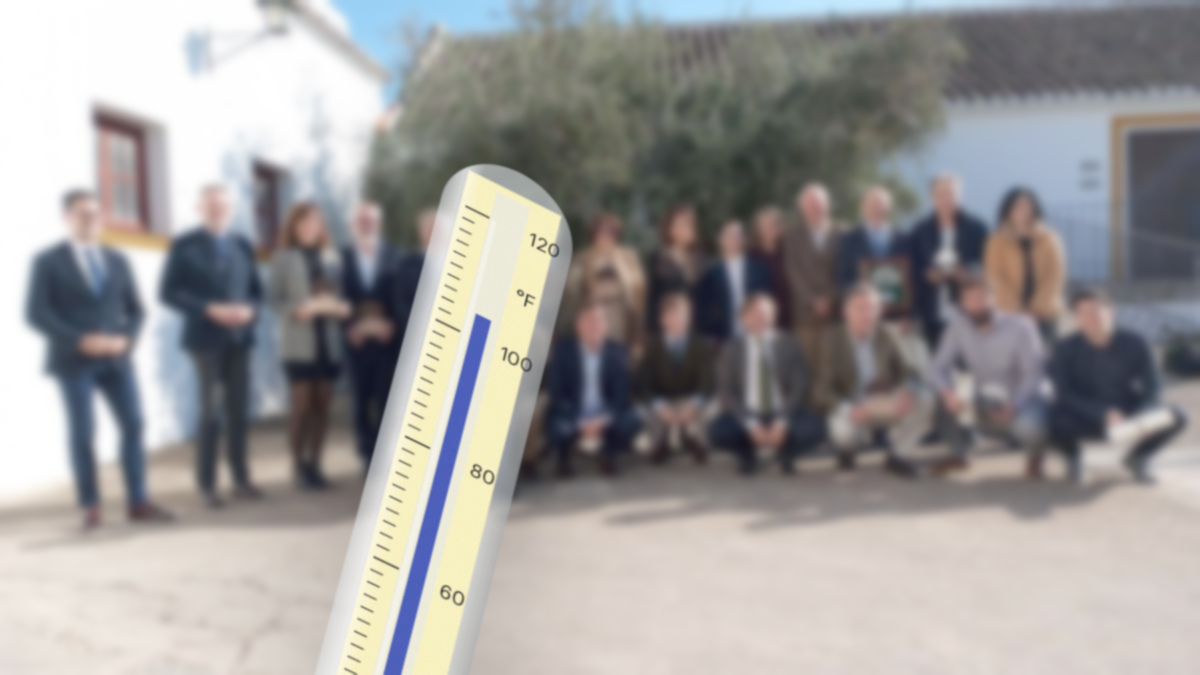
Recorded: 104 °F
